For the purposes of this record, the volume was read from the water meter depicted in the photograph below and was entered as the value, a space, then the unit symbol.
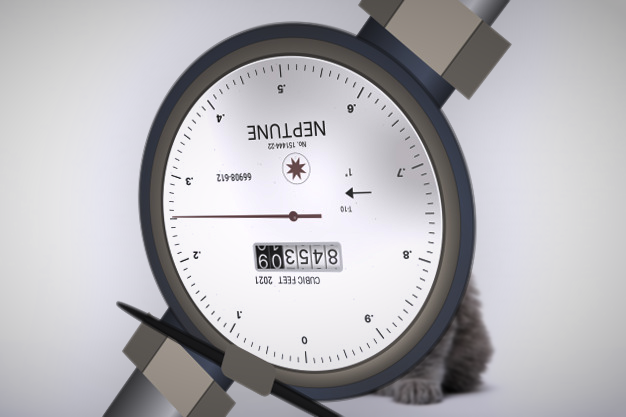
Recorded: 845309.25 ft³
